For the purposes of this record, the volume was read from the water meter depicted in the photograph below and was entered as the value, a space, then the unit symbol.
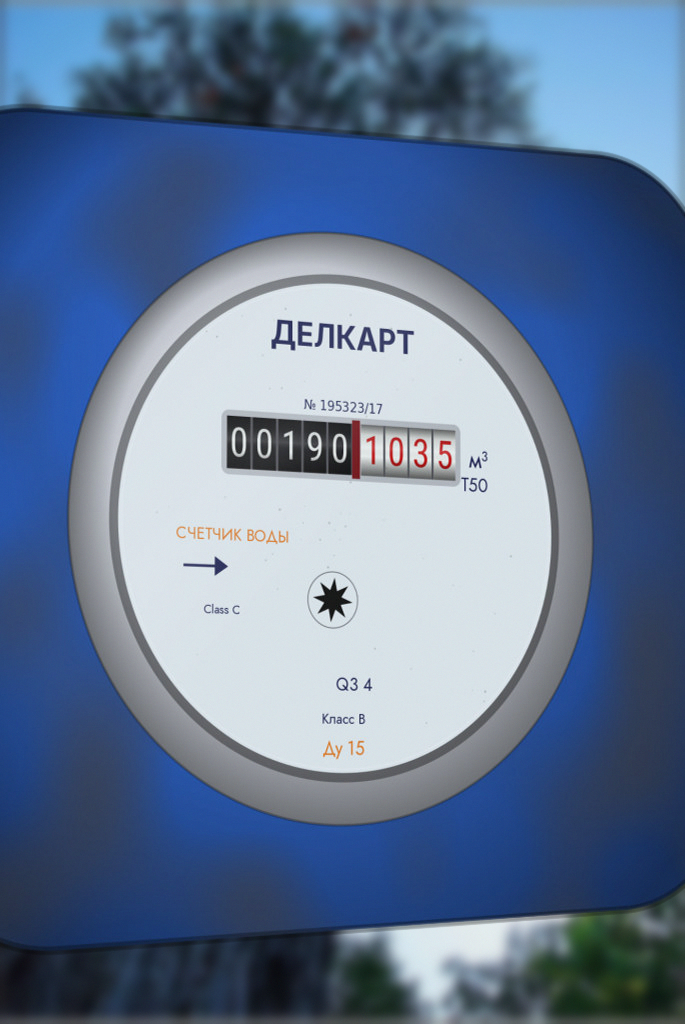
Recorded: 190.1035 m³
